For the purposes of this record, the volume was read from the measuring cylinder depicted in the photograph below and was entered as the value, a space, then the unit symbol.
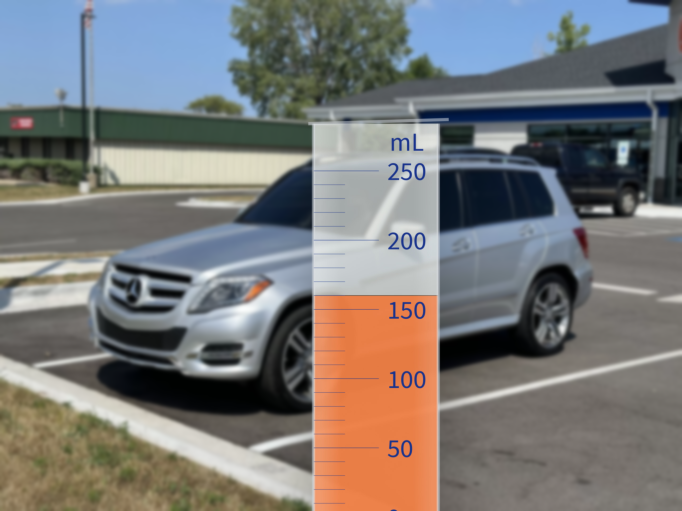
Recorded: 160 mL
